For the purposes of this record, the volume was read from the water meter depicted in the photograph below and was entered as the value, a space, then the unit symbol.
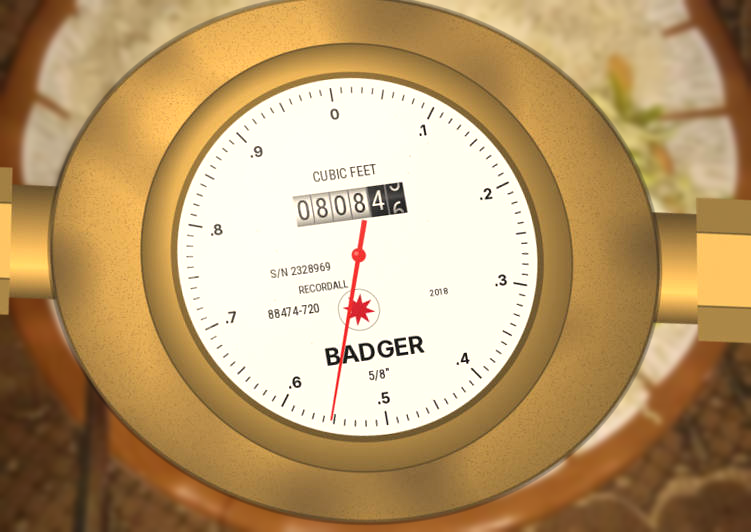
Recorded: 80845.55 ft³
